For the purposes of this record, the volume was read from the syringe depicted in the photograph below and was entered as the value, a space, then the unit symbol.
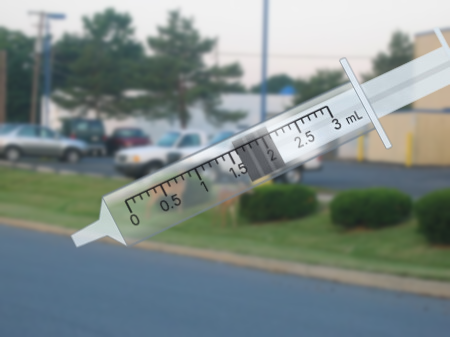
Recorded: 1.6 mL
